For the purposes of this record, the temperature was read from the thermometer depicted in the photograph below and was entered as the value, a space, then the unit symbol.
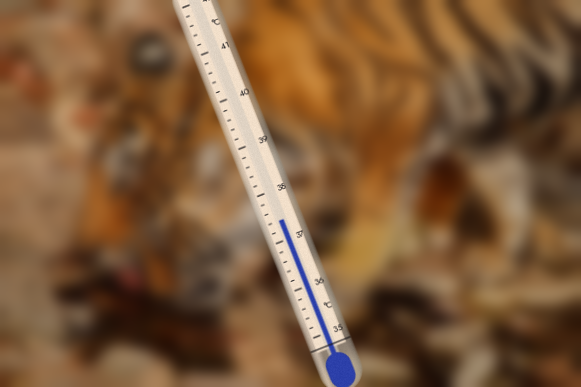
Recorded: 37.4 °C
